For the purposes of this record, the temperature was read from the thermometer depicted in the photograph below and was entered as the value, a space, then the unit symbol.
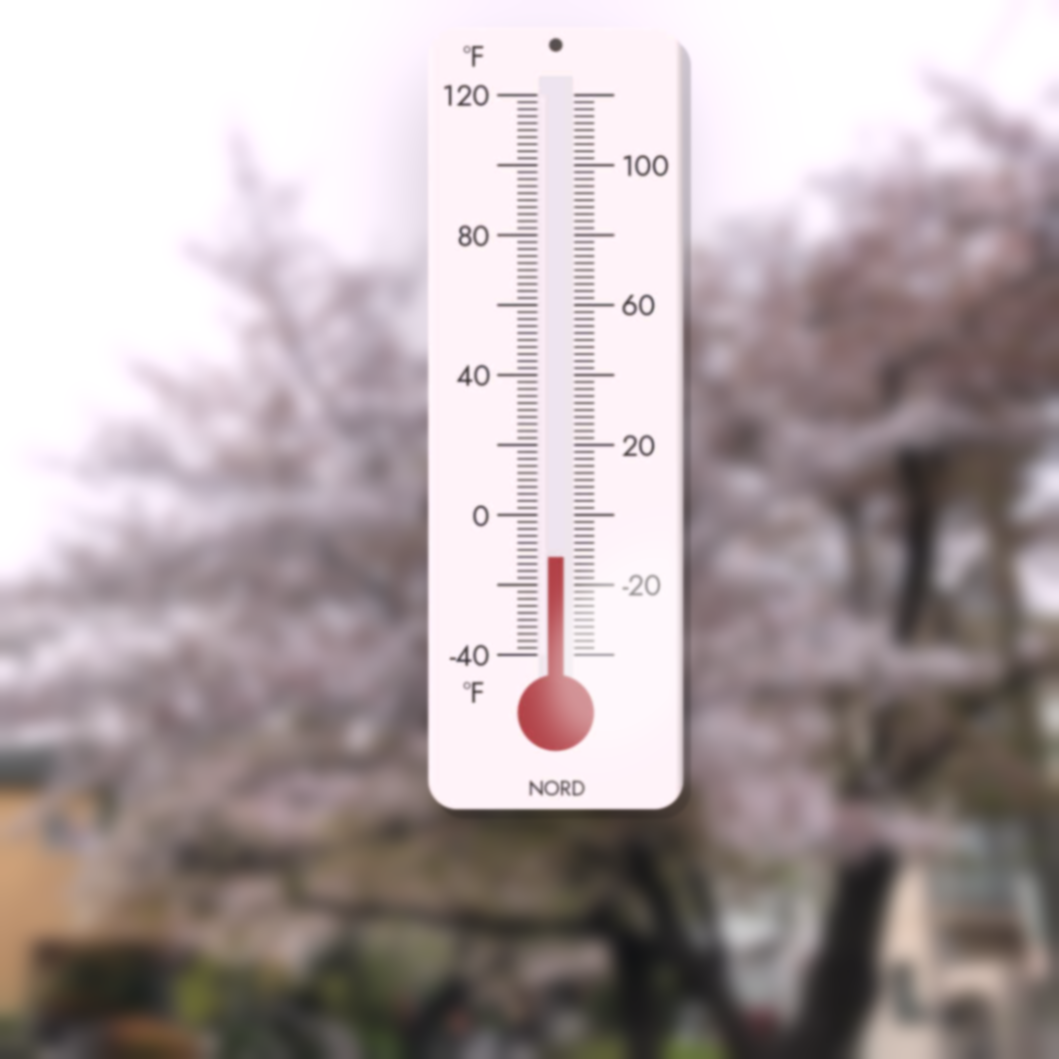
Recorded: -12 °F
